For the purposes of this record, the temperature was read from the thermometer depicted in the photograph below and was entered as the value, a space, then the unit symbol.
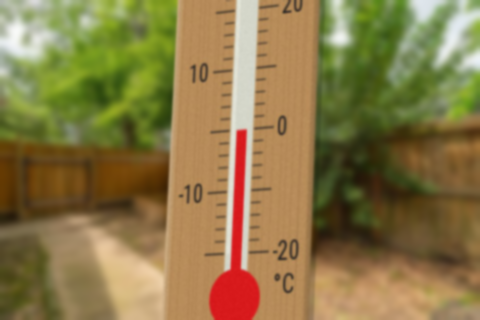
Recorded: 0 °C
